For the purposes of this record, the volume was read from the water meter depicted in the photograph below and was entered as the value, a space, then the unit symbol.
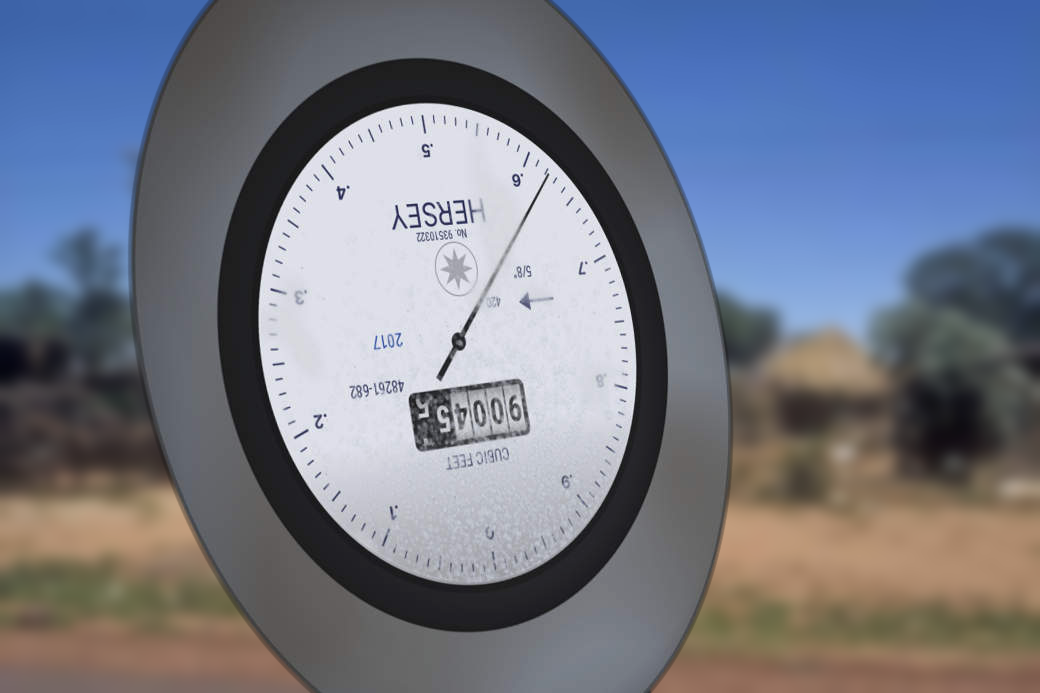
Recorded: 900454.62 ft³
